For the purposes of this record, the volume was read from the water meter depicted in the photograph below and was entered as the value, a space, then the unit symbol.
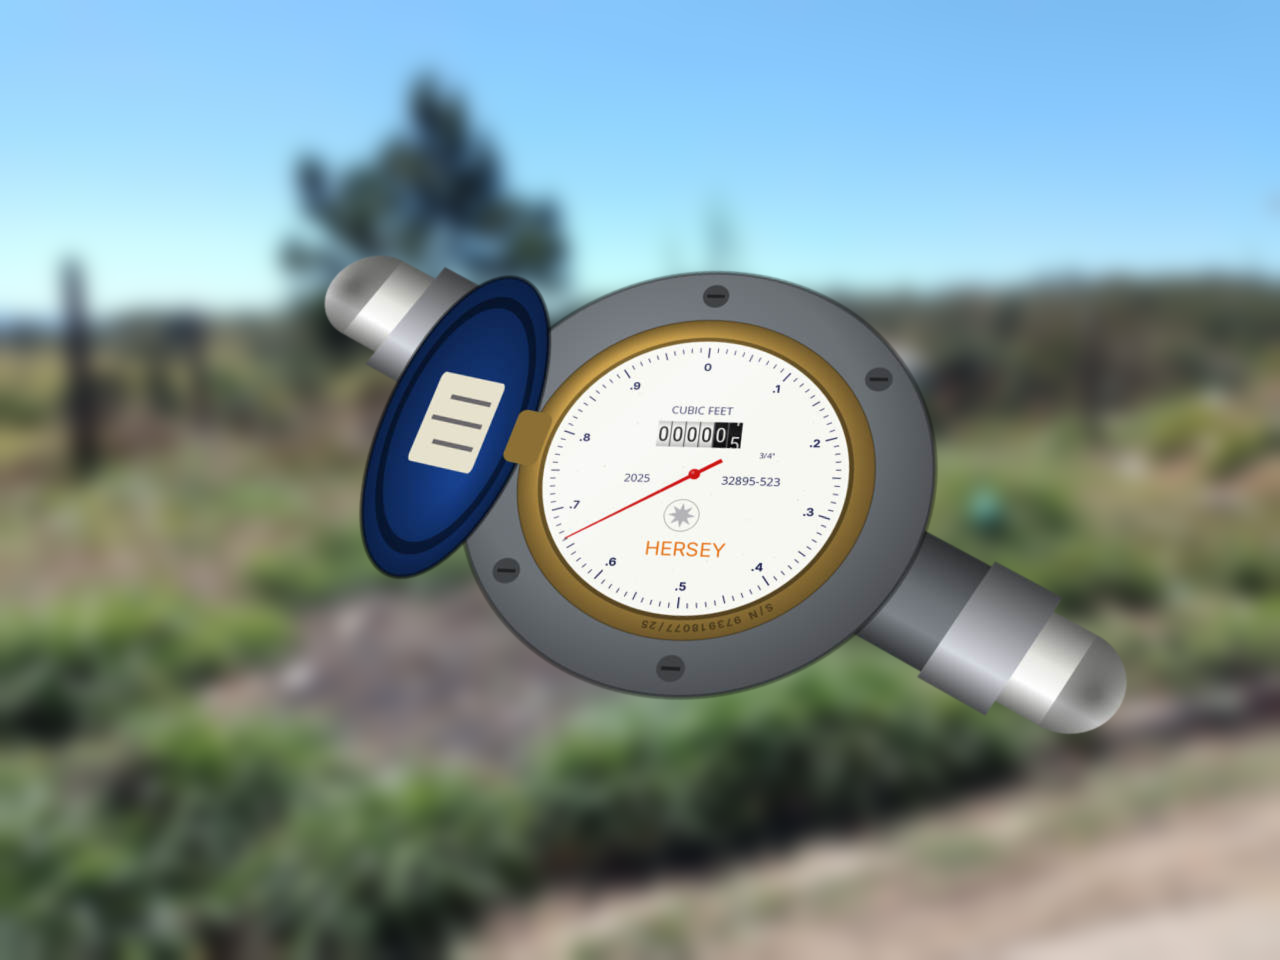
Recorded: 4.66 ft³
